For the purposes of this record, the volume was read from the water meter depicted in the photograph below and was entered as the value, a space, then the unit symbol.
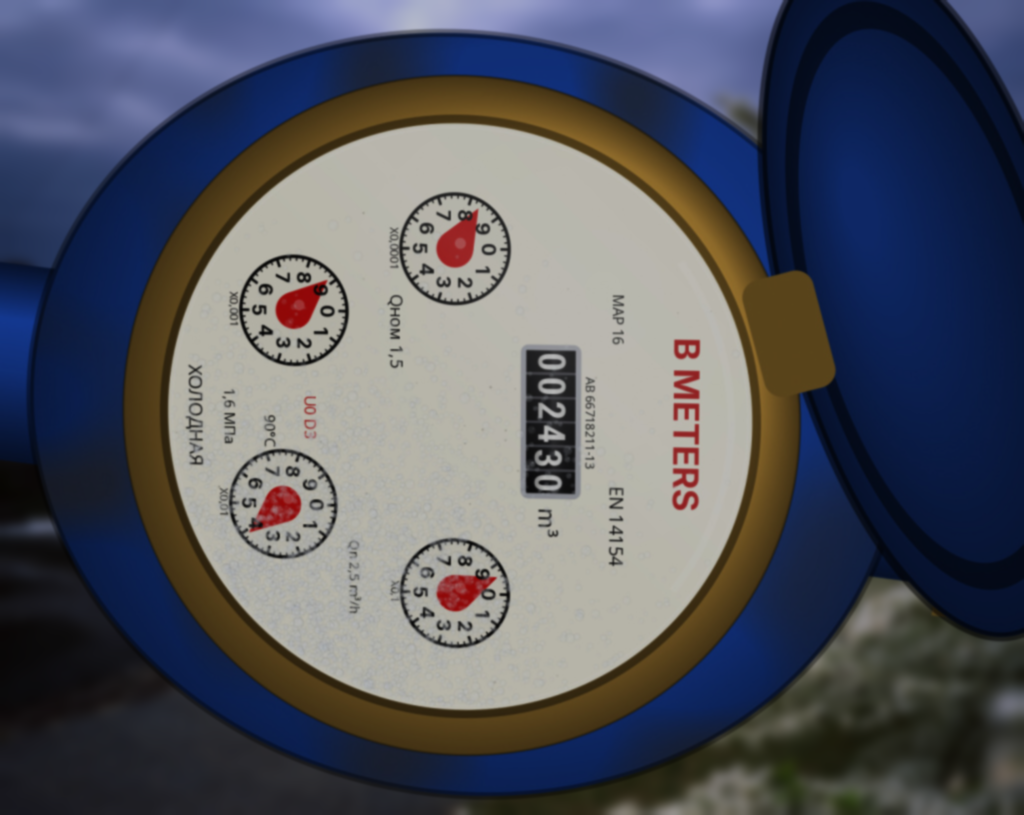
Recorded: 2429.9388 m³
